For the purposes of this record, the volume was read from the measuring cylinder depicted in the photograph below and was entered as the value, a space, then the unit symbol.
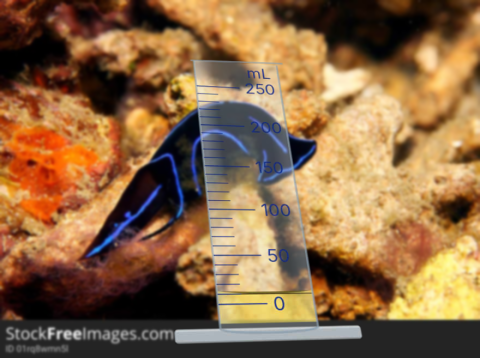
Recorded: 10 mL
